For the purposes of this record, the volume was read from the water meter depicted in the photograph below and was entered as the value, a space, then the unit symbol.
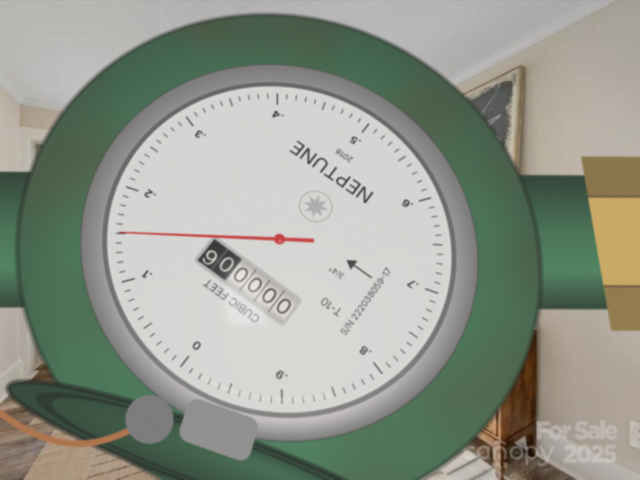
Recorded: 6.15 ft³
